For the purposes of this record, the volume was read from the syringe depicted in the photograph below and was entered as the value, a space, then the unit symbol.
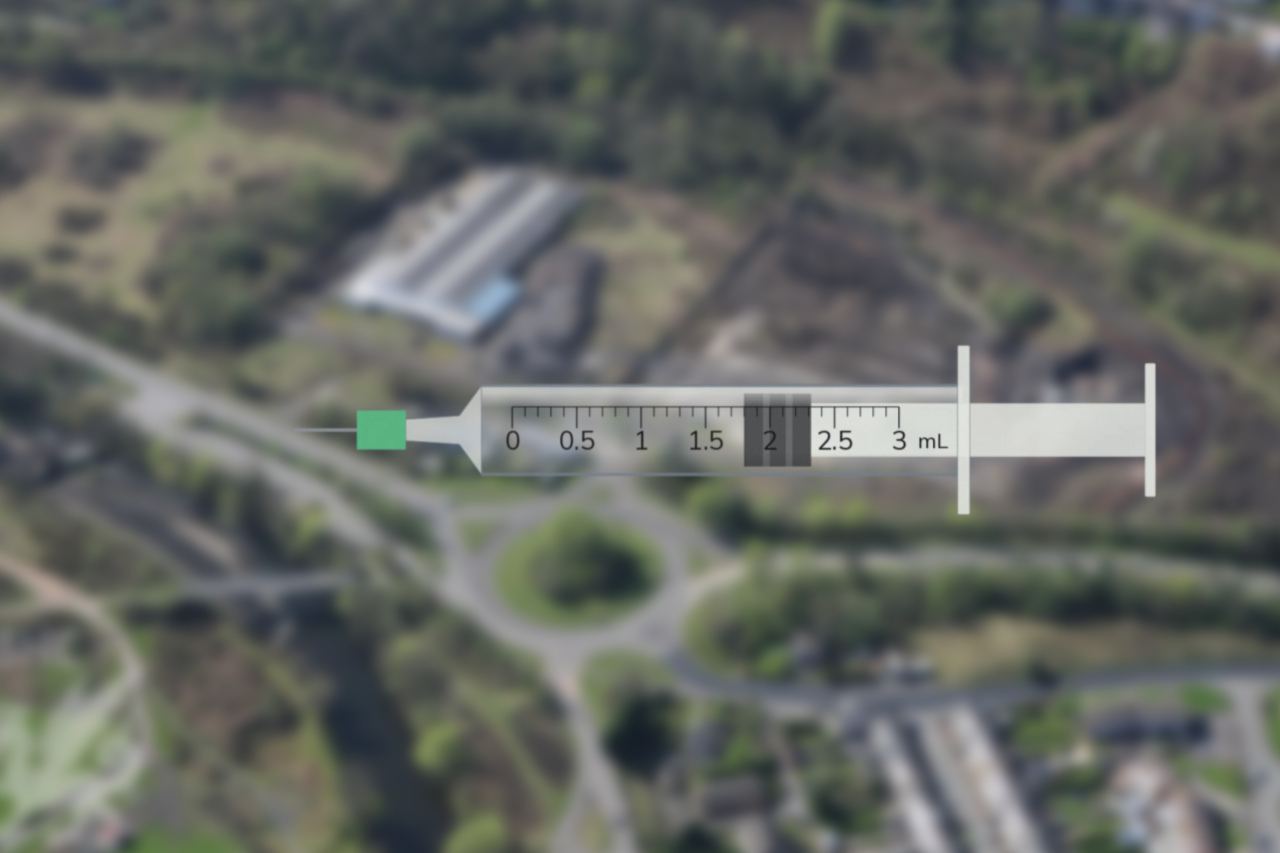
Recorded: 1.8 mL
